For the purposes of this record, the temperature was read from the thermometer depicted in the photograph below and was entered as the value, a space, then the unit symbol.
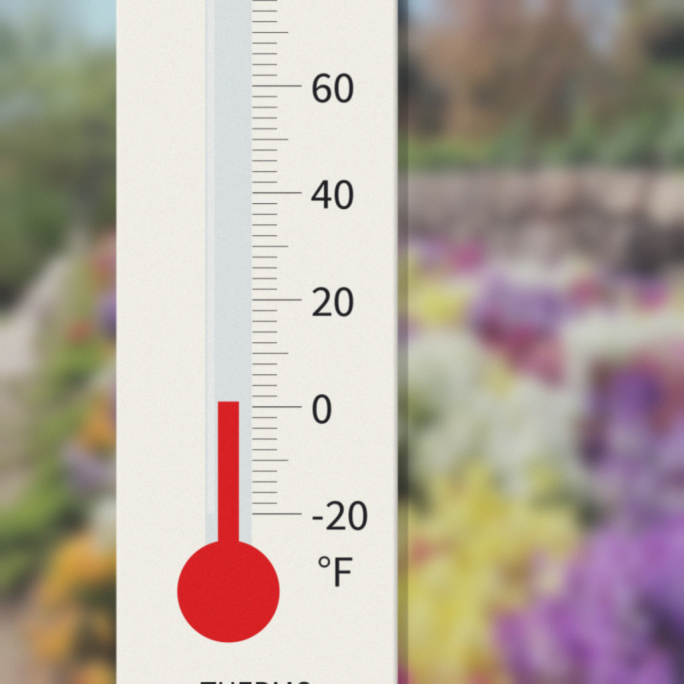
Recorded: 1 °F
